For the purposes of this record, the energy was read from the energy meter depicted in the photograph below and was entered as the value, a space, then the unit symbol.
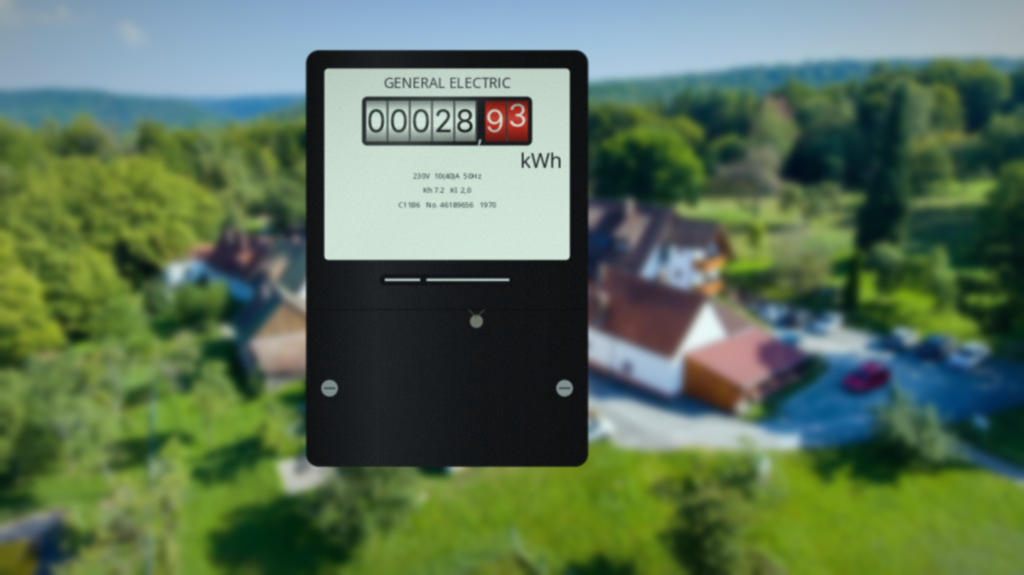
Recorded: 28.93 kWh
